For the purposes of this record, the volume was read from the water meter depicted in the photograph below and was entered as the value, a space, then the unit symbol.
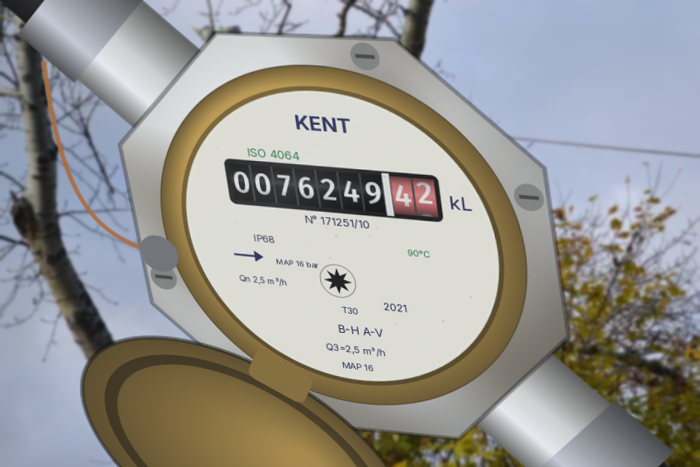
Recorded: 76249.42 kL
